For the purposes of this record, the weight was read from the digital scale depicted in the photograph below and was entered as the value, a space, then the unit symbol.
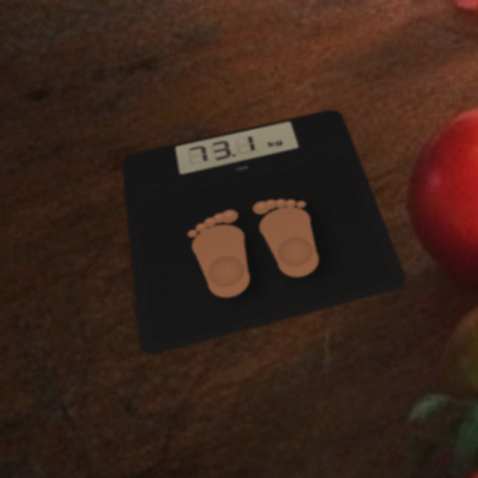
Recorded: 73.1 kg
